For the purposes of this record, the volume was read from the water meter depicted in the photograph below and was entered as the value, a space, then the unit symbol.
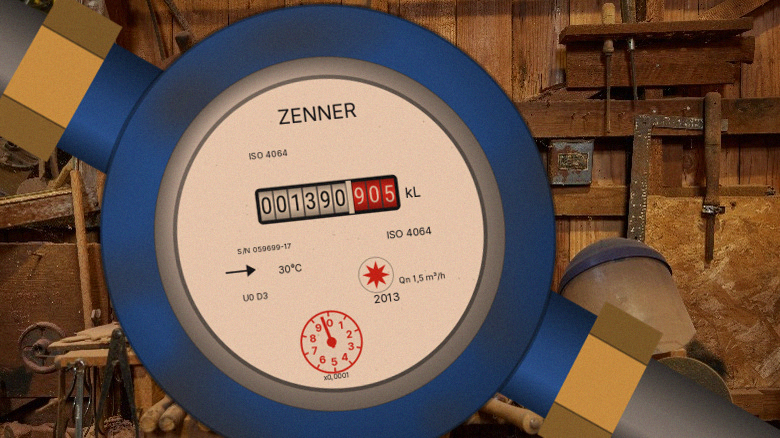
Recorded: 1390.9049 kL
